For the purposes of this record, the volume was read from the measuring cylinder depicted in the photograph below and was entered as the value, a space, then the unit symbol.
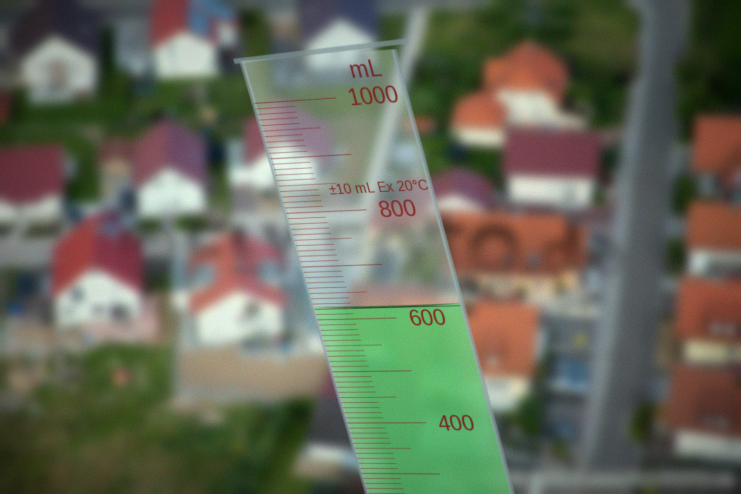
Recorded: 620 mL
